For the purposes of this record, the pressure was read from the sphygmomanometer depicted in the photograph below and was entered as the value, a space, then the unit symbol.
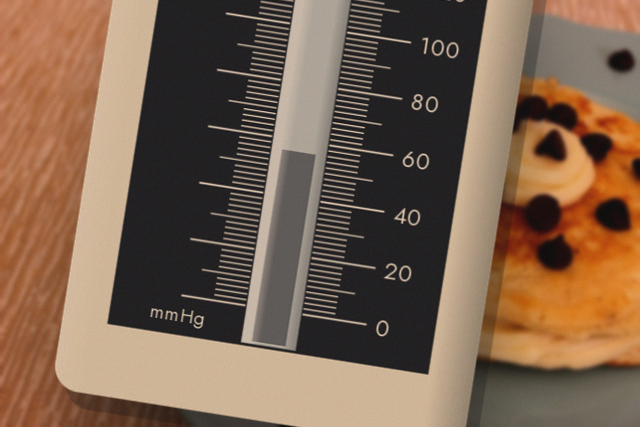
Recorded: 56 mmHg
